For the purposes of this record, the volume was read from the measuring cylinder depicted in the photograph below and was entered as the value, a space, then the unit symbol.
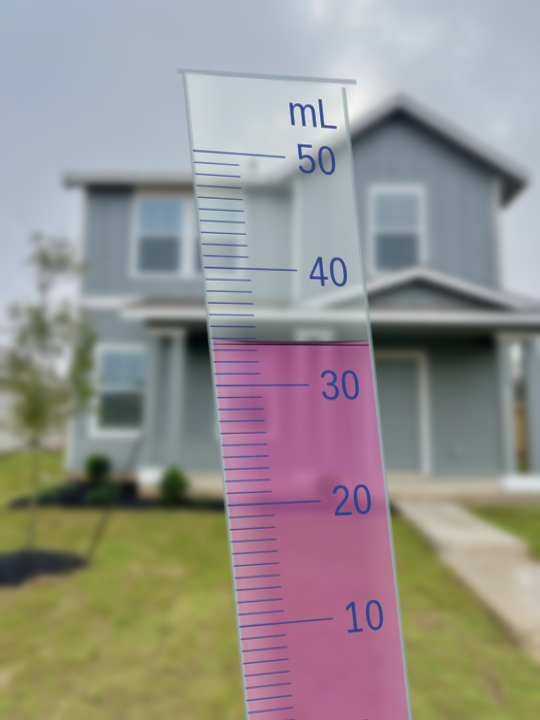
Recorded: 33.5 mL
